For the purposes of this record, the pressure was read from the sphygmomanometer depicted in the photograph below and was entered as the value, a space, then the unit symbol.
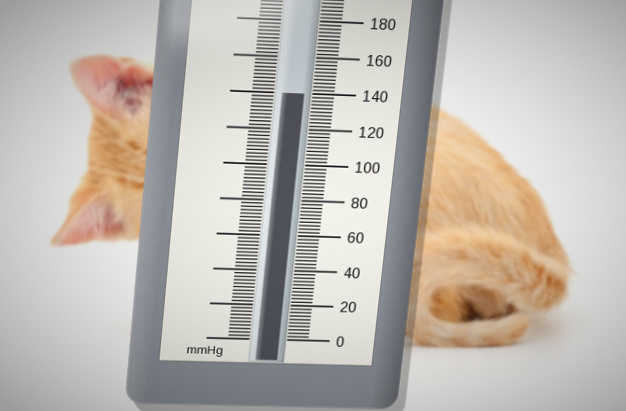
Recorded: 140 mmHg
